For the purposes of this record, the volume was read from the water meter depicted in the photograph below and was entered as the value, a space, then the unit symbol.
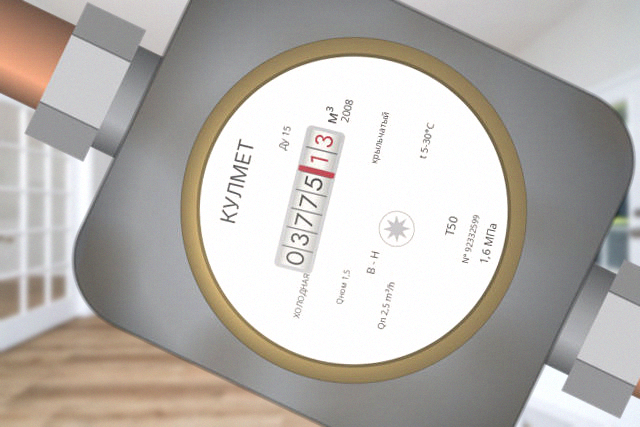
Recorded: 3775.13 m³
